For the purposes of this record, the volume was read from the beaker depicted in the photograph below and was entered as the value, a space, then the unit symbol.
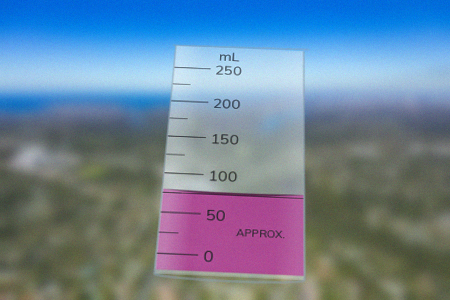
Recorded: 75 mL
